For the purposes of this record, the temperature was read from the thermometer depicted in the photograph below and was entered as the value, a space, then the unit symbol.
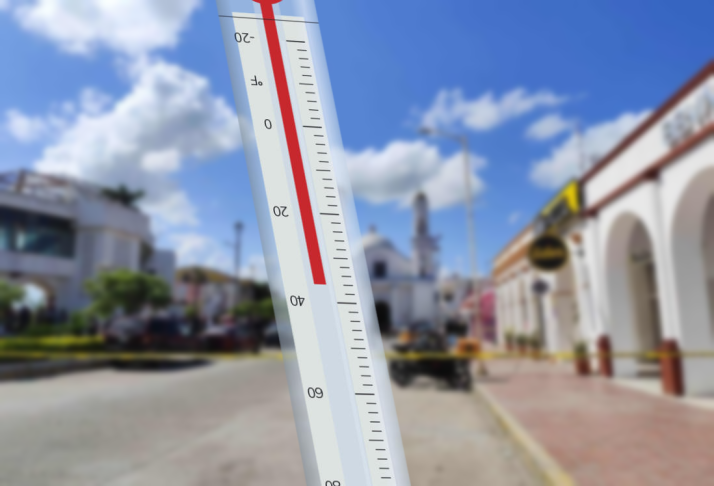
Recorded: 36 °F
